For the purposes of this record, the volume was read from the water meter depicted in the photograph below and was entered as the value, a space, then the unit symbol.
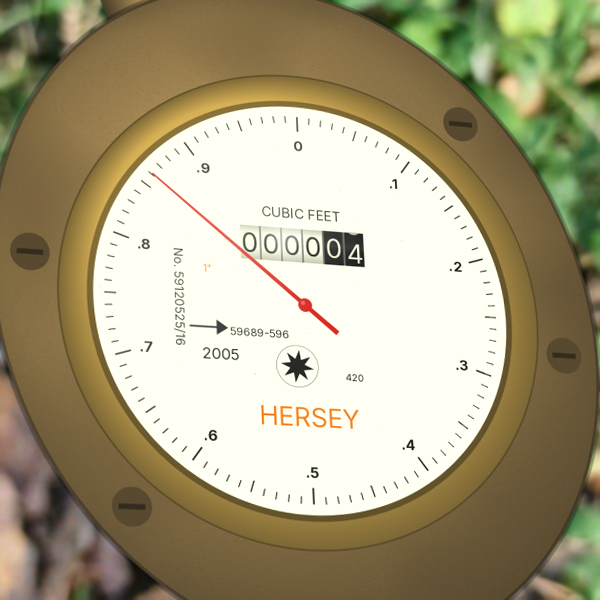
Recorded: 3.86 ft³
